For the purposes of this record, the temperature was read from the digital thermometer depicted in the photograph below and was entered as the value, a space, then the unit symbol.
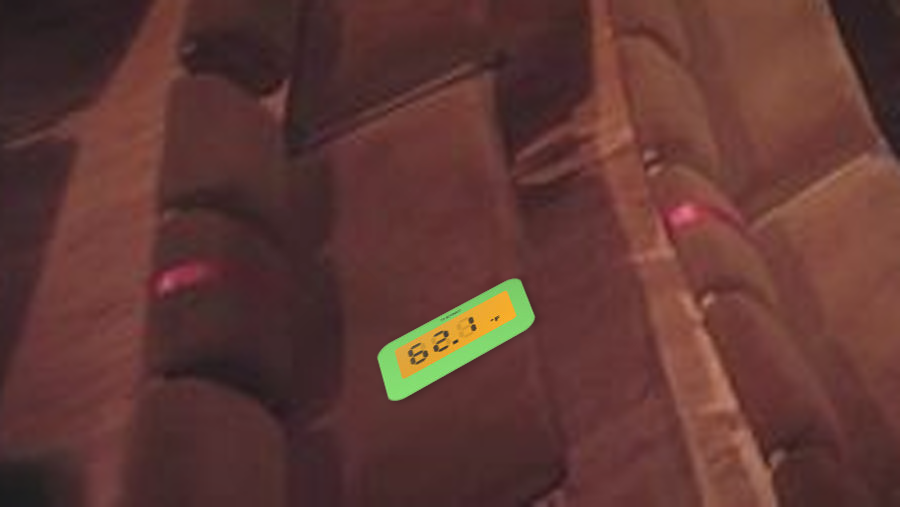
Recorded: 62.1 °F
